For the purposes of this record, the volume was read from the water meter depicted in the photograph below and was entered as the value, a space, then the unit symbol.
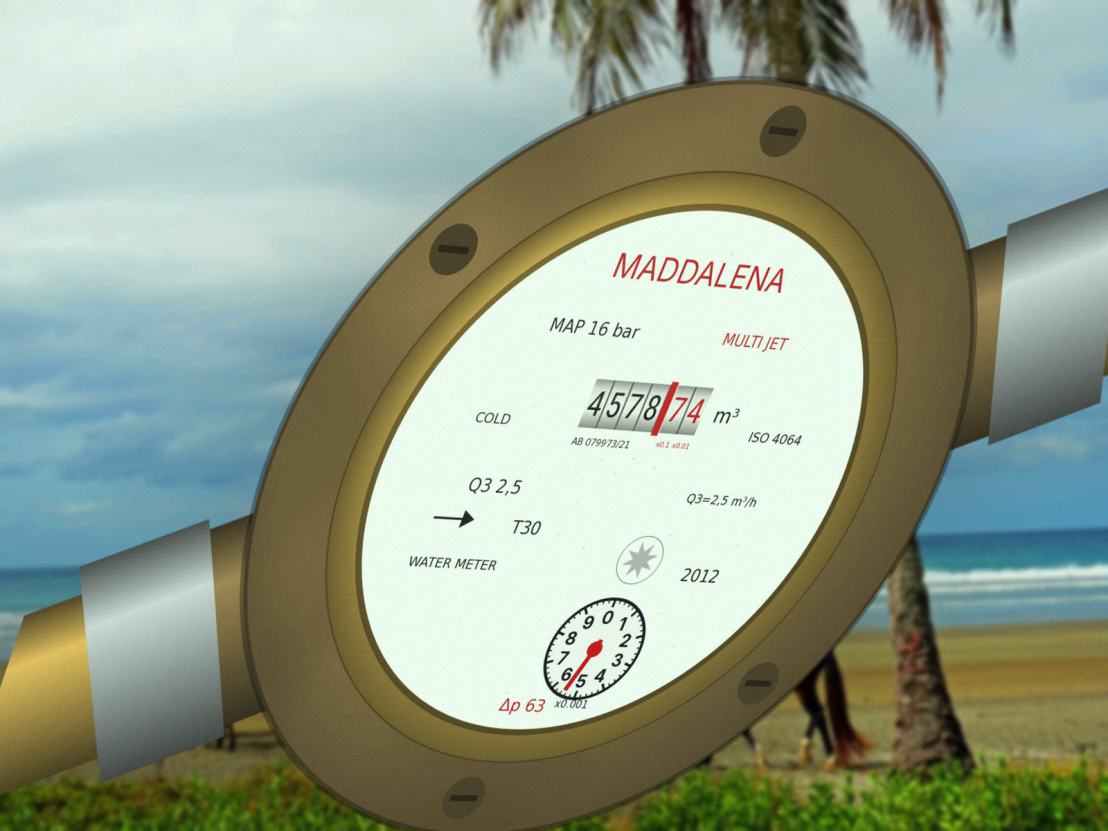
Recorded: 4578.745 m³
